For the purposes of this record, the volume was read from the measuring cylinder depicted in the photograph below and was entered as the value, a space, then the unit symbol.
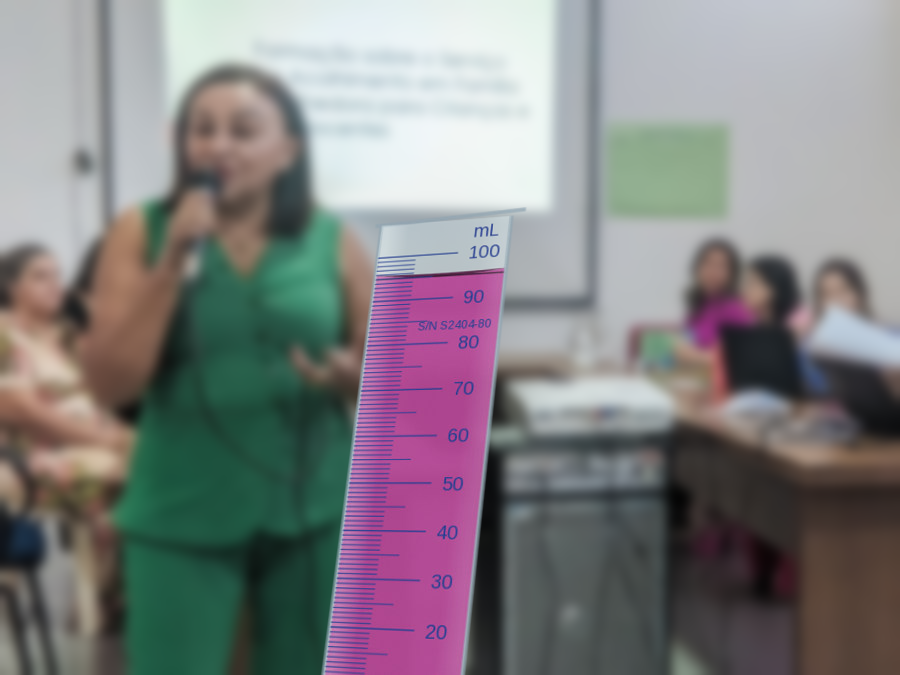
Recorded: 95 mL
